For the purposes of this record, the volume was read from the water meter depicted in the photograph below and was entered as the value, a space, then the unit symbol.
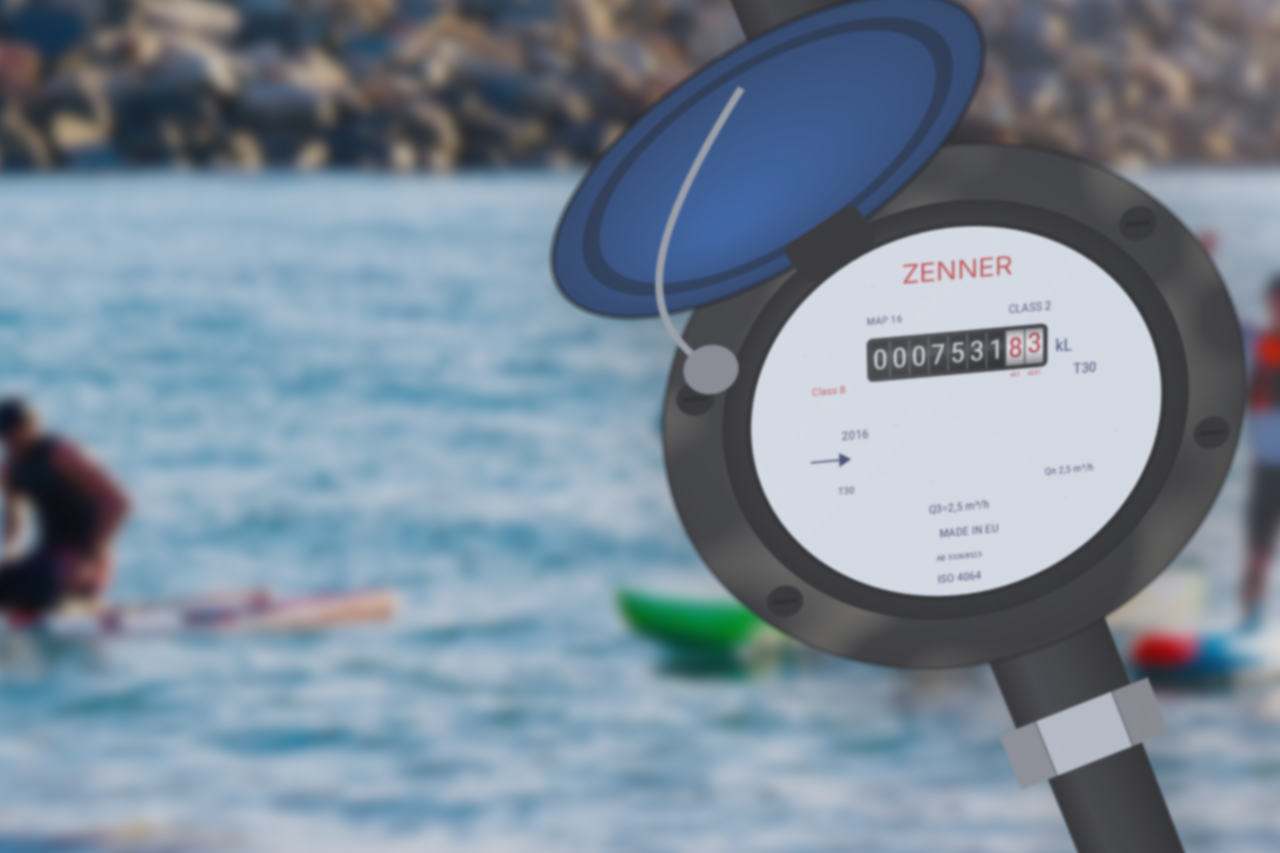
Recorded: 7531.83 kL
